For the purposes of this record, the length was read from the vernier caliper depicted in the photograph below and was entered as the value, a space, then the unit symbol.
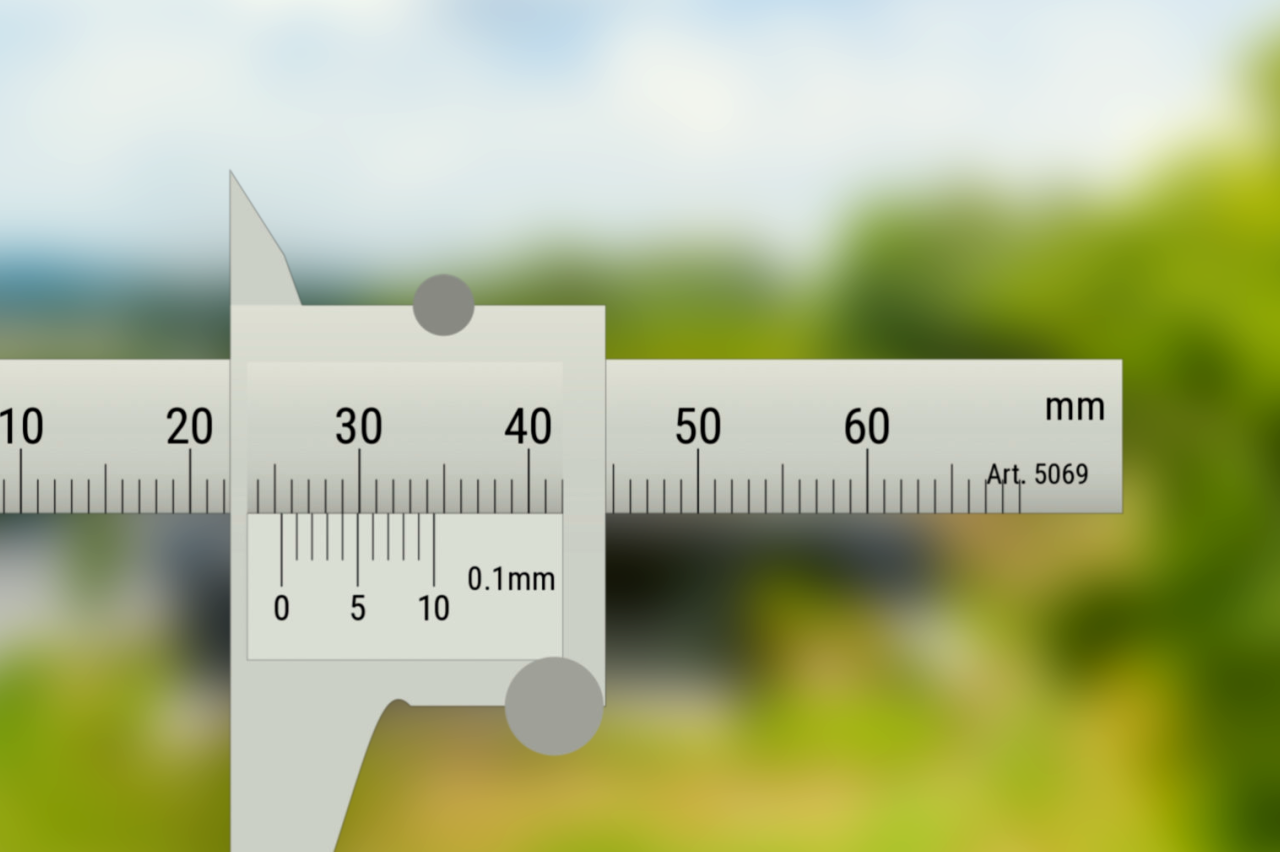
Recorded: 25.4 mm
